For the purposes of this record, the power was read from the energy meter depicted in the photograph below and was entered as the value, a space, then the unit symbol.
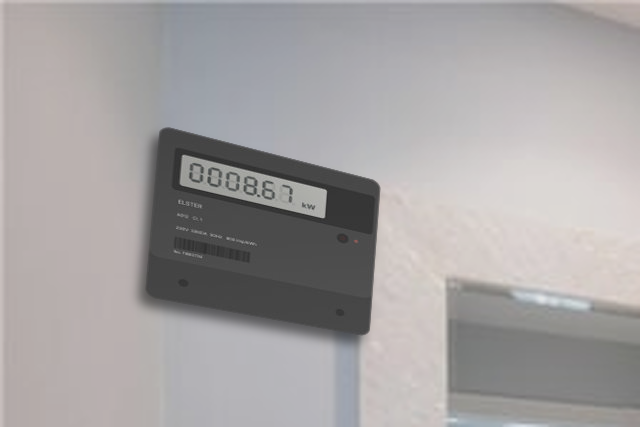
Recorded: 8.67 kW
